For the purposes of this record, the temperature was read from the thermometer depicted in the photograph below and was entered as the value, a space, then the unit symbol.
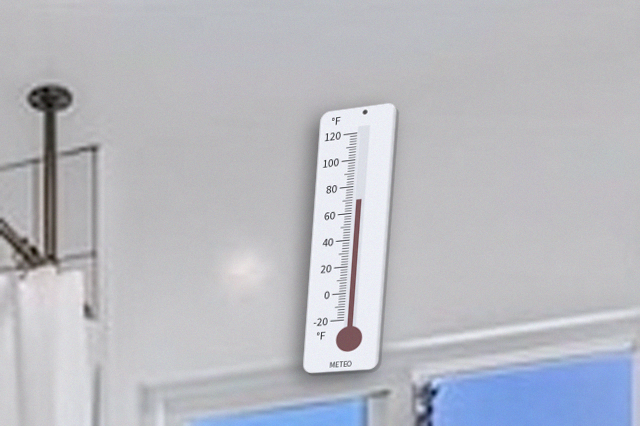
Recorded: 70 °F
